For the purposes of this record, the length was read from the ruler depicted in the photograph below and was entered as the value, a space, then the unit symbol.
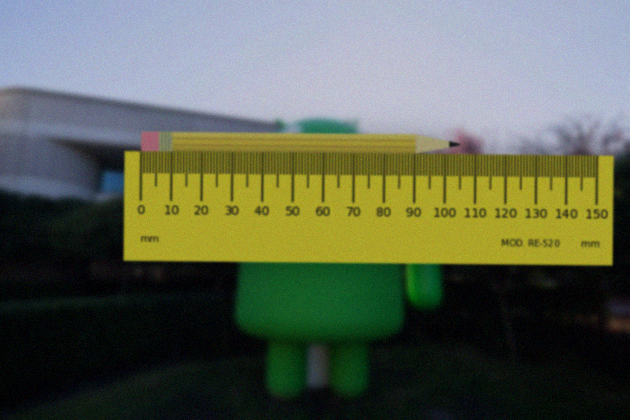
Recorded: 105 mm
